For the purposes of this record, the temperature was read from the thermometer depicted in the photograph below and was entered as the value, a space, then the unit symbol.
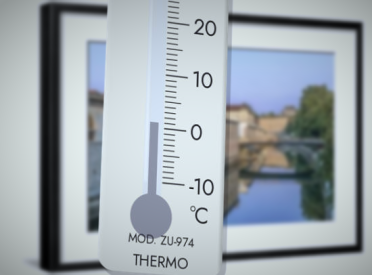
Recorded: 1 °C
